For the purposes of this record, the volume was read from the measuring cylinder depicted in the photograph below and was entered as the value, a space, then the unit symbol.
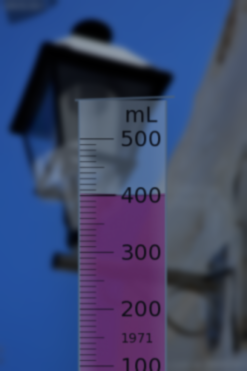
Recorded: 400 mL
